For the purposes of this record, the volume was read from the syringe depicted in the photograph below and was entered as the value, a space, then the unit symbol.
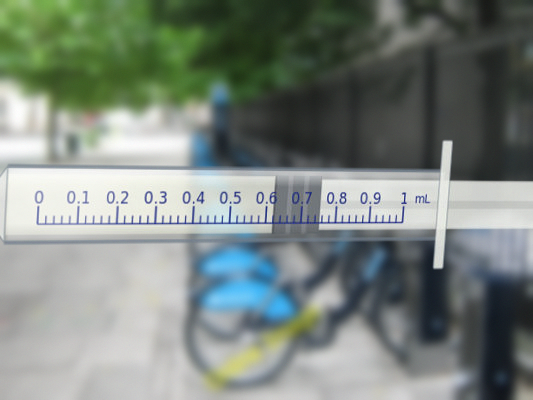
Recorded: 0.62 mL
